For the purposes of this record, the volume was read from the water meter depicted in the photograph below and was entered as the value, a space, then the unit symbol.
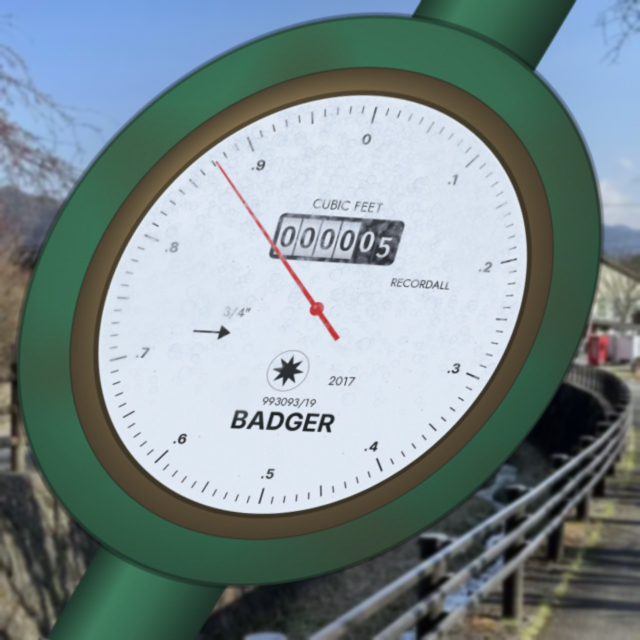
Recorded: 4.87 ft³
